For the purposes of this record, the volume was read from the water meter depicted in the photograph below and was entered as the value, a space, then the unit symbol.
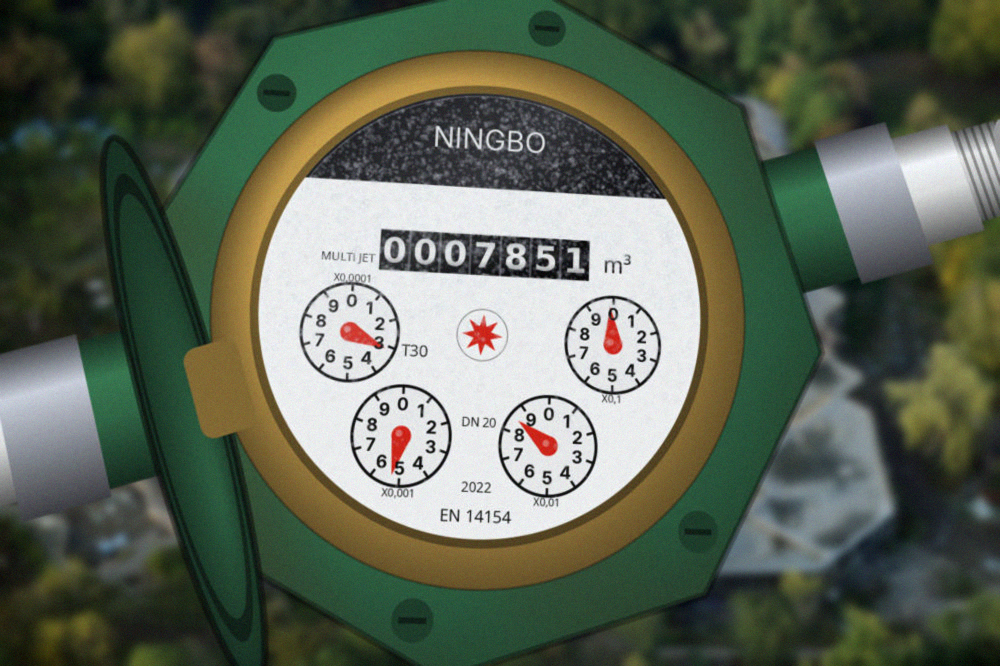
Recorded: 7850.9853 m³
